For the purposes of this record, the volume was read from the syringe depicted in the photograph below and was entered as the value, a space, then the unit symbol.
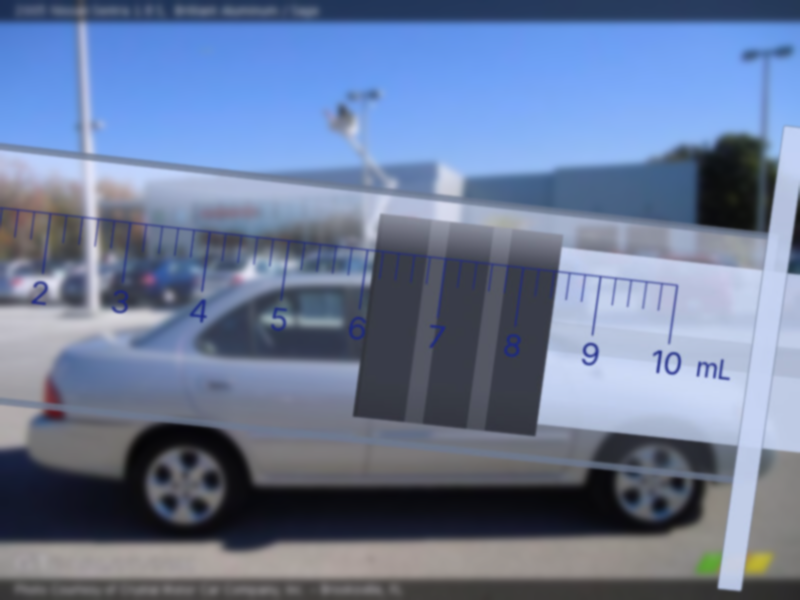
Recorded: 6.1 mL
